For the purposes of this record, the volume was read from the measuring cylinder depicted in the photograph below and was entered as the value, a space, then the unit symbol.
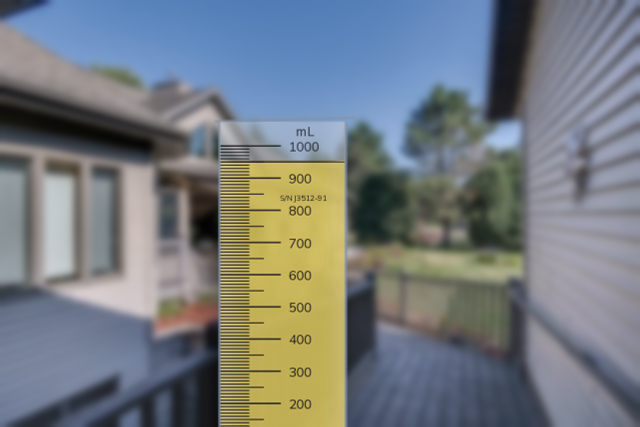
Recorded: 950 mL
